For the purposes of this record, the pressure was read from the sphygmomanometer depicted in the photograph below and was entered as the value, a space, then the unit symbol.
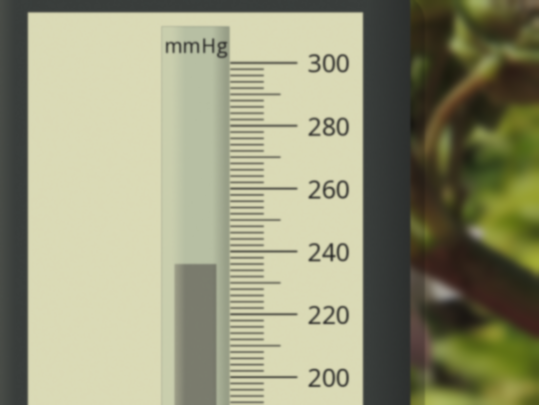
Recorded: 236 mmHg
